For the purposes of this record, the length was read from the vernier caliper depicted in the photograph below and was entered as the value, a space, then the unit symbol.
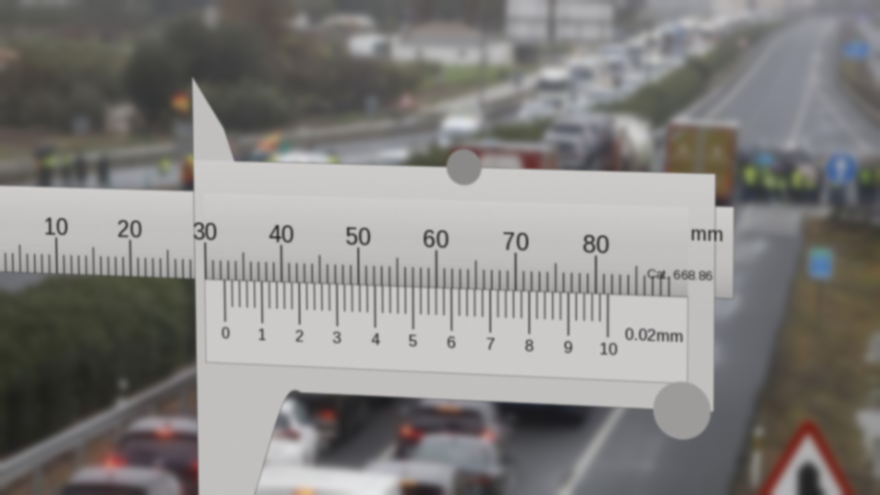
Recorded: 32.5 mm
